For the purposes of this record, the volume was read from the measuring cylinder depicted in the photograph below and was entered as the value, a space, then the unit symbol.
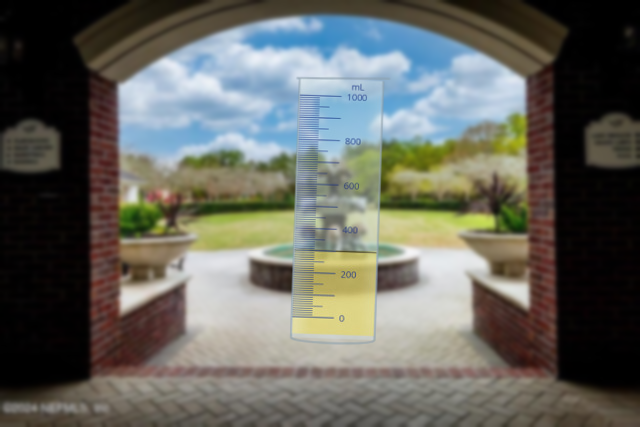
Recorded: 300 mL
